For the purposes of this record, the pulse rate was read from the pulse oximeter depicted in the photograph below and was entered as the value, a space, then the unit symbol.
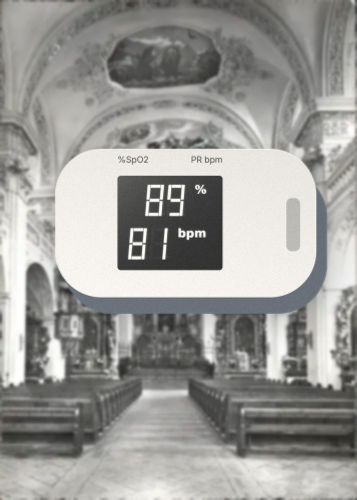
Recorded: 81 bpm
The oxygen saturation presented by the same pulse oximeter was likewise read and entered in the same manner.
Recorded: 89 %
